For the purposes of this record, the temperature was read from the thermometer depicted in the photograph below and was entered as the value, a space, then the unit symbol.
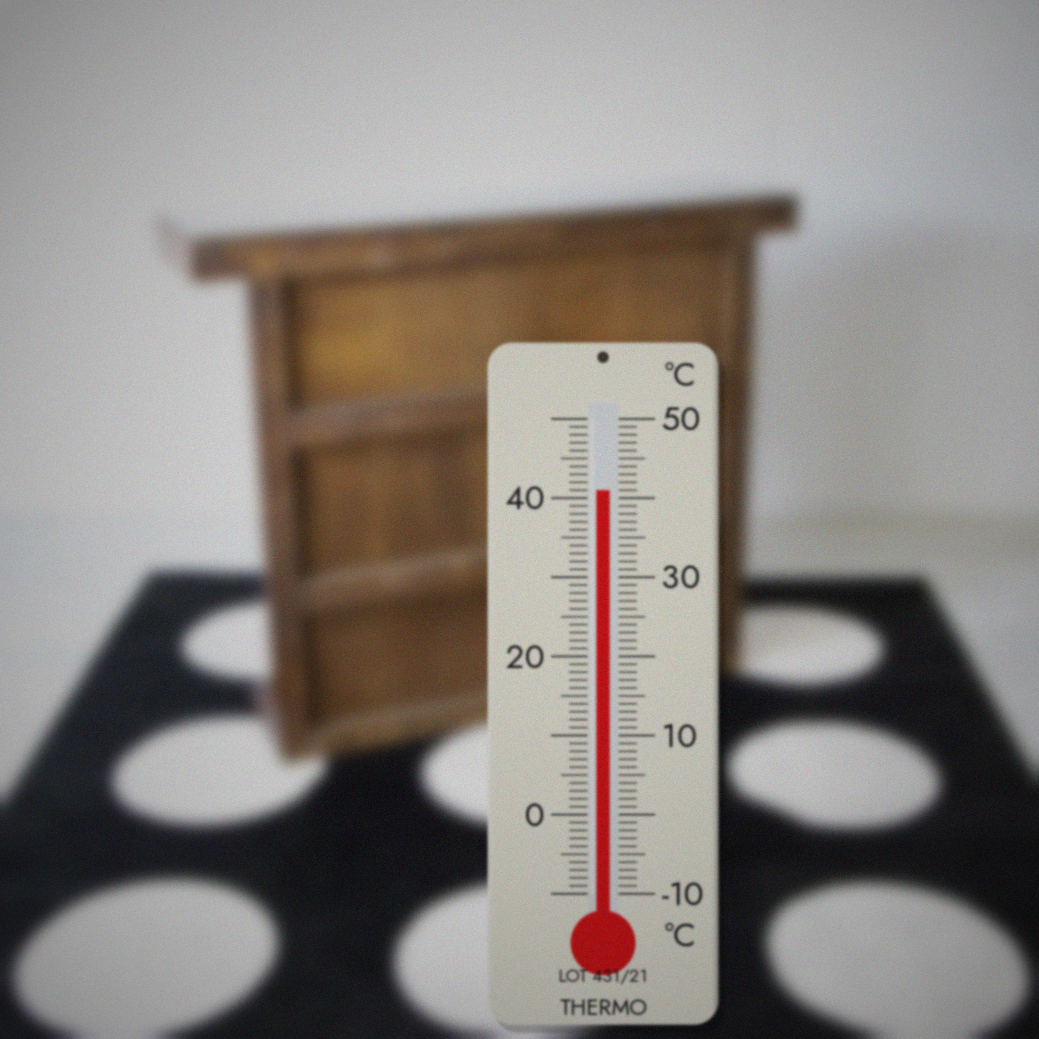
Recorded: 41 °C
